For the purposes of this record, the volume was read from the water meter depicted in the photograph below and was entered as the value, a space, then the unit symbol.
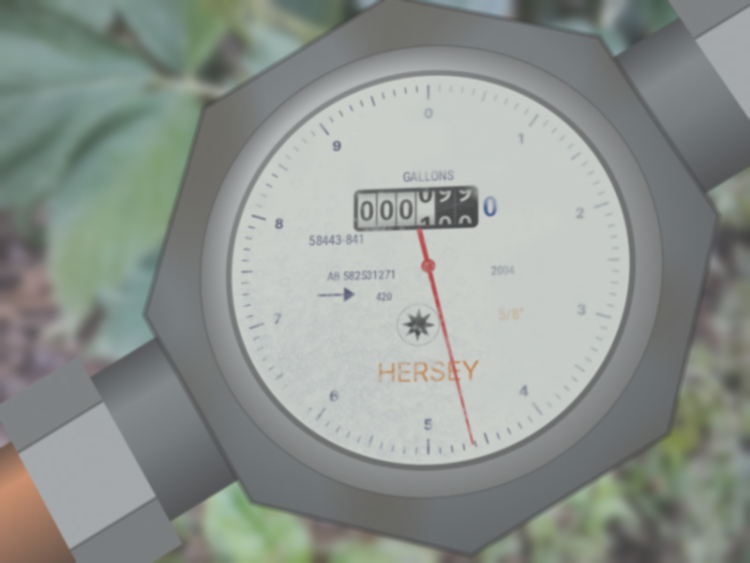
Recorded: 994.6 gal
